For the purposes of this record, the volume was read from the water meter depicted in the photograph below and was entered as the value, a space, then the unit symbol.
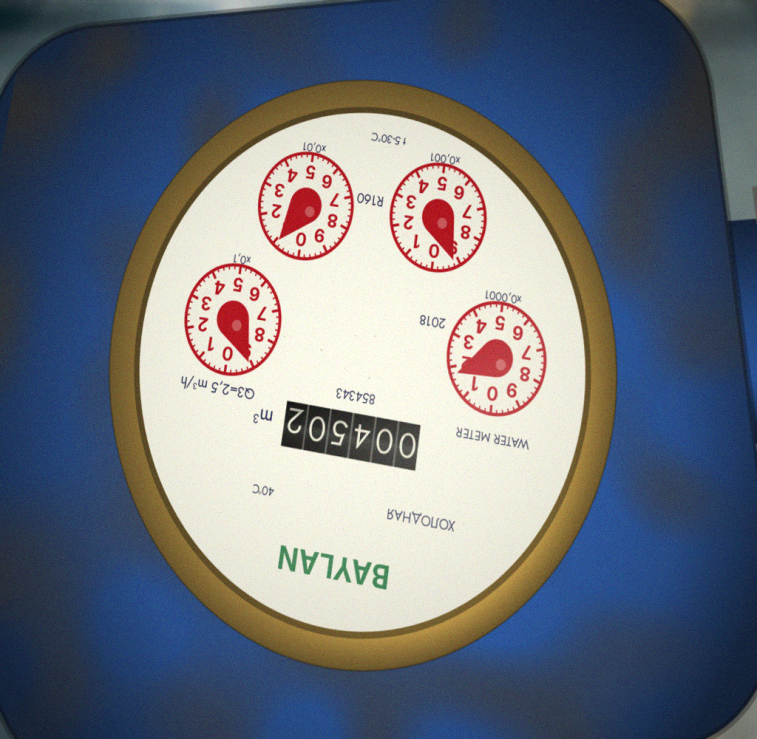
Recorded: 4501.9091 m³
